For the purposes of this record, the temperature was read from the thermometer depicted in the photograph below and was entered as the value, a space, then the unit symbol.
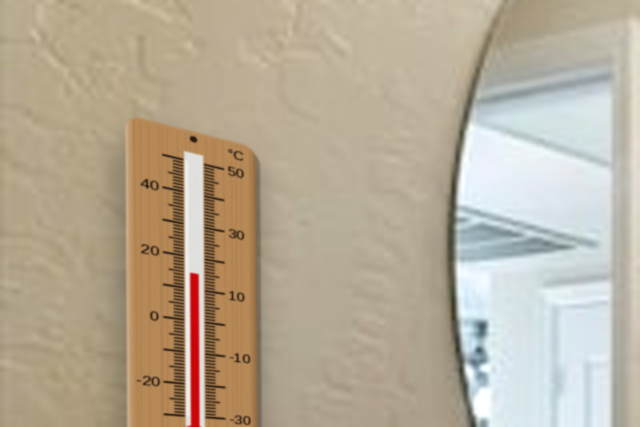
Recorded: 15 °C
